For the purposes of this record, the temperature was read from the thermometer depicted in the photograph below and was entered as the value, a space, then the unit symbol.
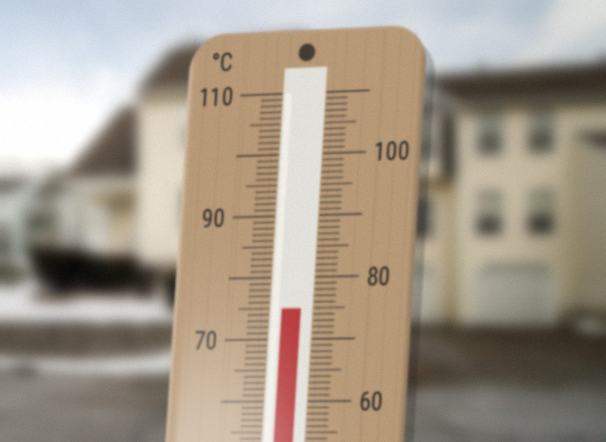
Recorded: 75 °C
